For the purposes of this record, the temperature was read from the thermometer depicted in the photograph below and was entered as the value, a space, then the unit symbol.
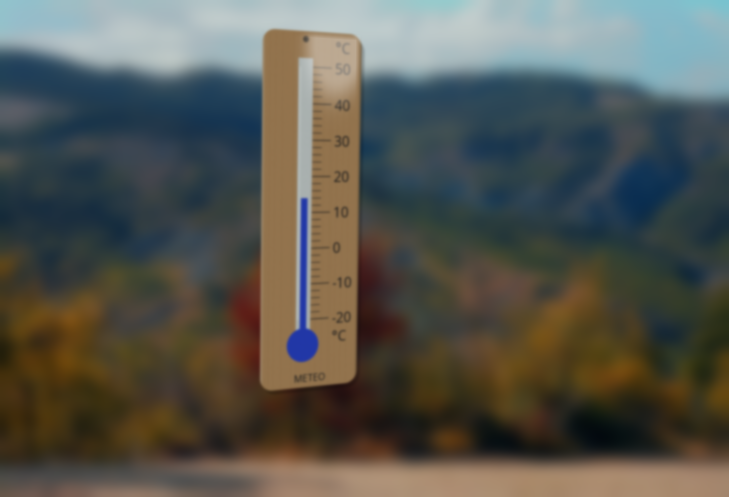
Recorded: 14 °C
